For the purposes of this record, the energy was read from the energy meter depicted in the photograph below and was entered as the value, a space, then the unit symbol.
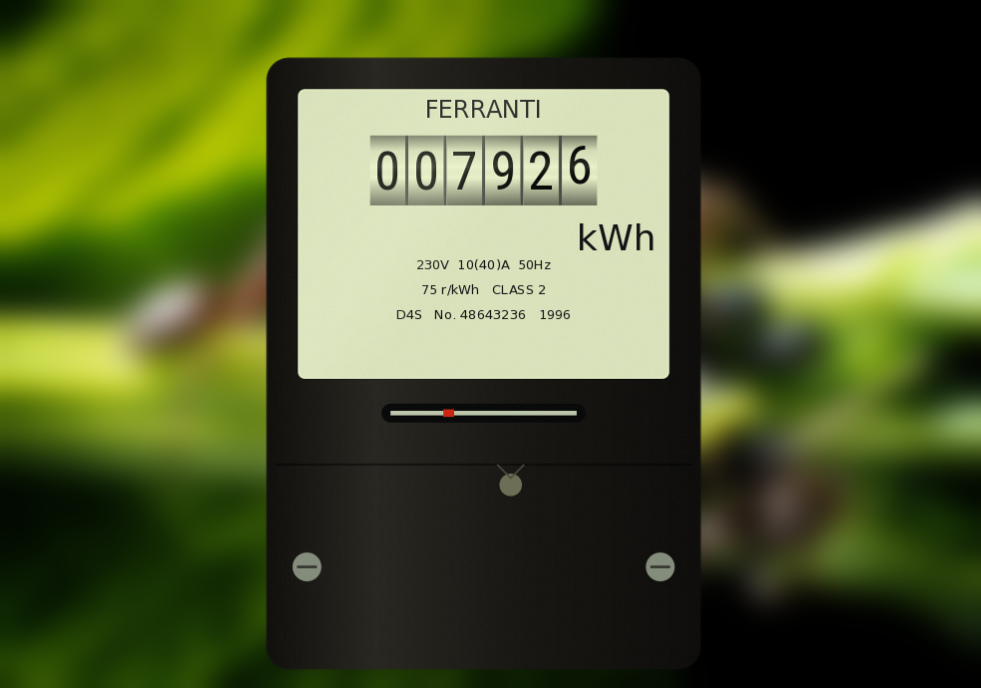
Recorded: 7926 kWh
